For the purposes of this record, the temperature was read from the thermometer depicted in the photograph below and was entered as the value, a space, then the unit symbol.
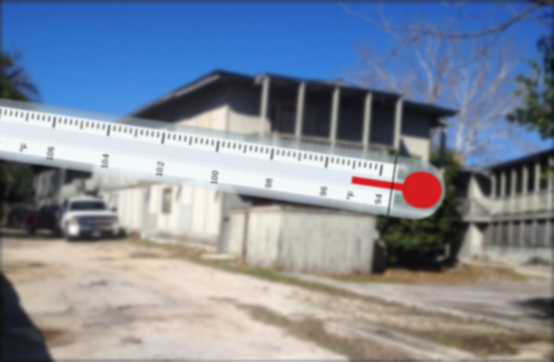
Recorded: 95 °F
